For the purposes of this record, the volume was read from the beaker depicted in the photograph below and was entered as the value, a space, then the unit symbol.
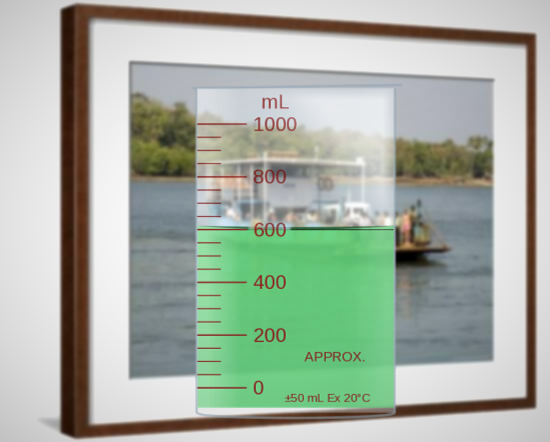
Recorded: 600 mL
